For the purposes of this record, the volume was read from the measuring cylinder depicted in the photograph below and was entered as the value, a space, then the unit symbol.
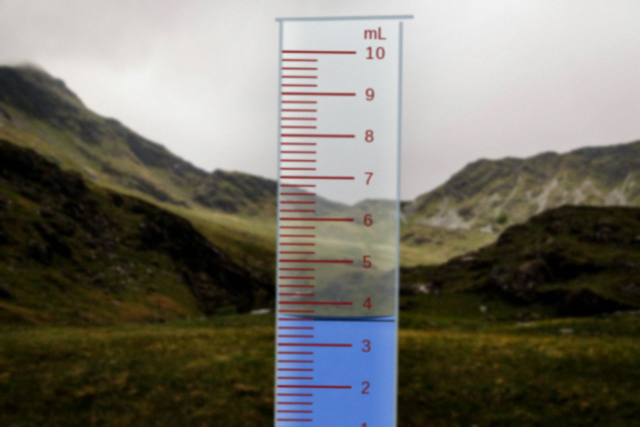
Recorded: 3.6 mL
